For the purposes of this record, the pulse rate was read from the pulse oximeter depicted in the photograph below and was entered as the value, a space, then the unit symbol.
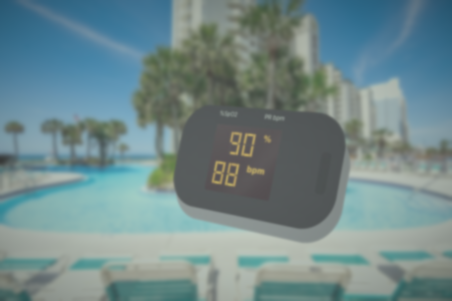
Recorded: 88 bpm
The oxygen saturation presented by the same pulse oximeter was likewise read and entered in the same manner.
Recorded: 90 %
